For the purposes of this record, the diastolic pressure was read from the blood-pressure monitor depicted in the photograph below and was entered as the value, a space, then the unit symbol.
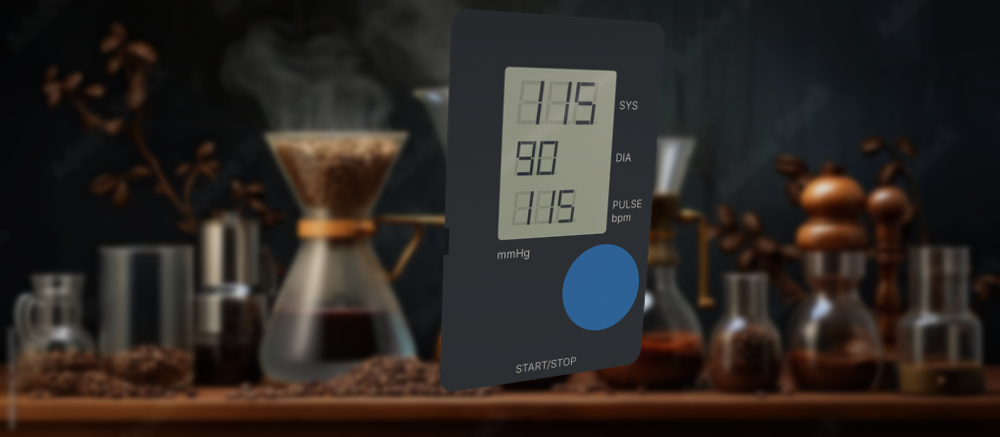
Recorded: 90 mmHg
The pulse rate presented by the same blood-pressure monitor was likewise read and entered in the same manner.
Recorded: 115 bpm
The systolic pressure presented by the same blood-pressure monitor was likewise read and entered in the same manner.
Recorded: 115 mmHg
